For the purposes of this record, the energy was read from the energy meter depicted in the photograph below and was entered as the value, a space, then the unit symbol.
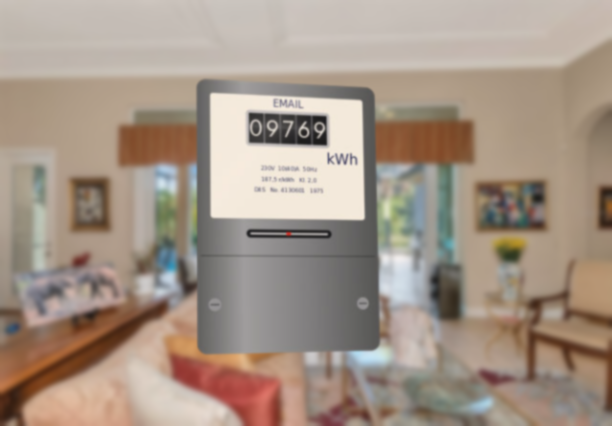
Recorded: 9769 kWh
